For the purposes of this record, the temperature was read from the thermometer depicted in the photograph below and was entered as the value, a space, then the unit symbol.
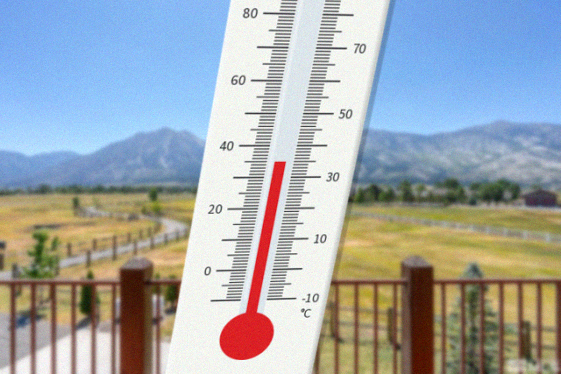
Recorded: 35 °C
